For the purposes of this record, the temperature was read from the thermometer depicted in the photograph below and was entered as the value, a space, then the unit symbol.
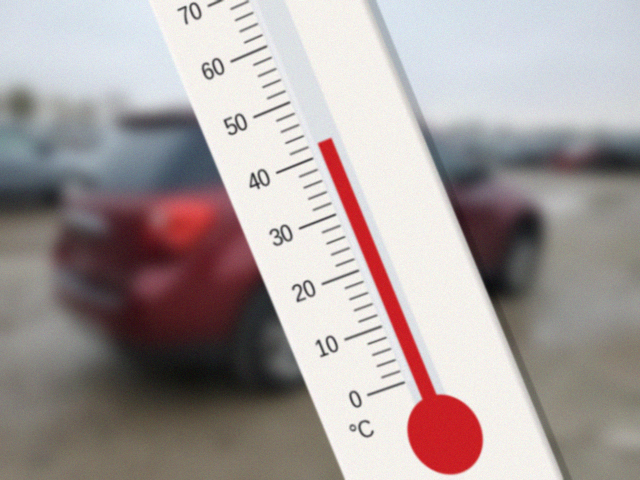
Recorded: 42 °C
